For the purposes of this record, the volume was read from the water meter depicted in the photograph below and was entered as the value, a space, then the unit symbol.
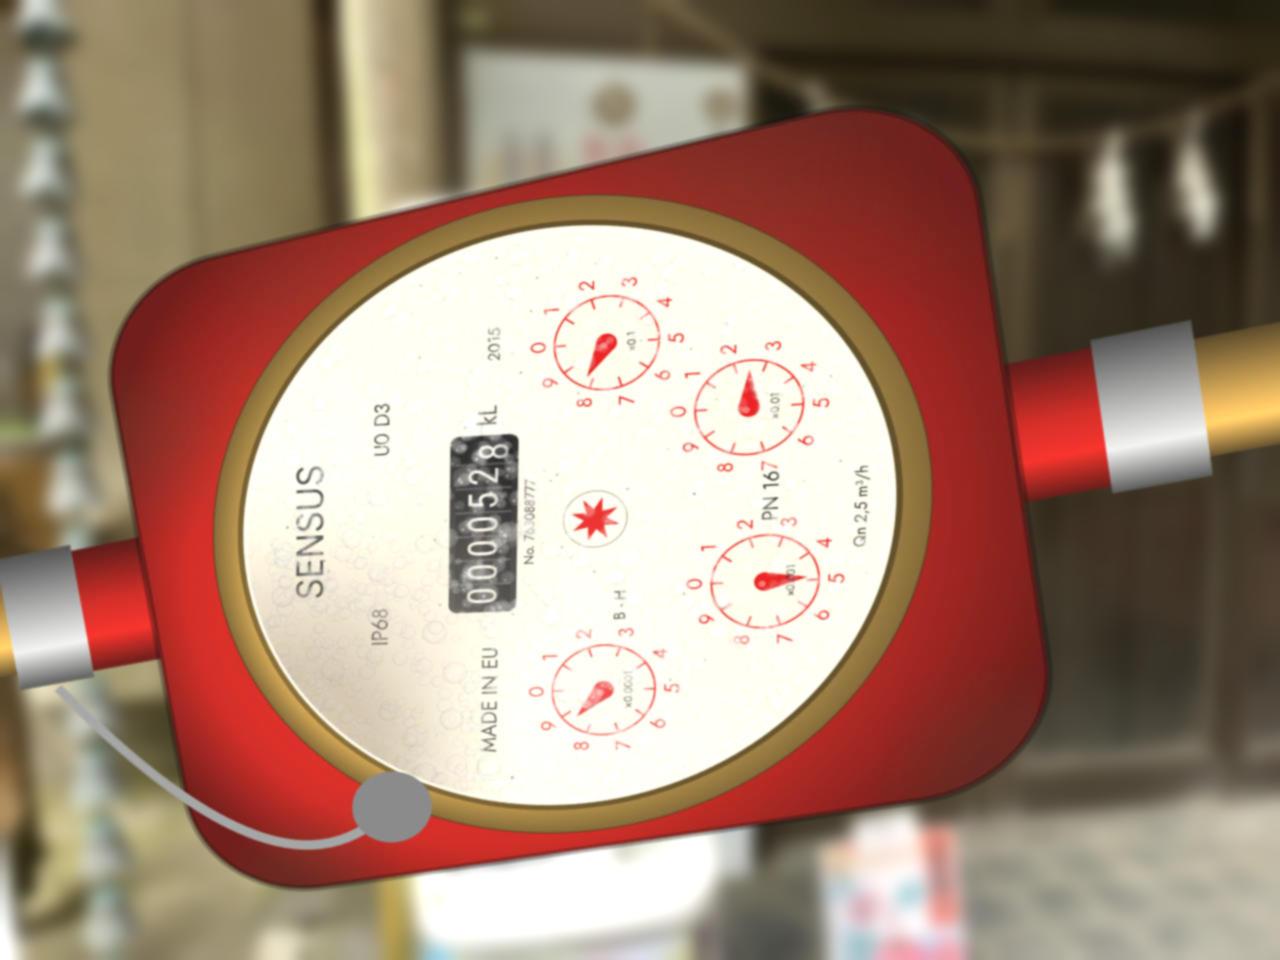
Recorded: 527.8248 kL
